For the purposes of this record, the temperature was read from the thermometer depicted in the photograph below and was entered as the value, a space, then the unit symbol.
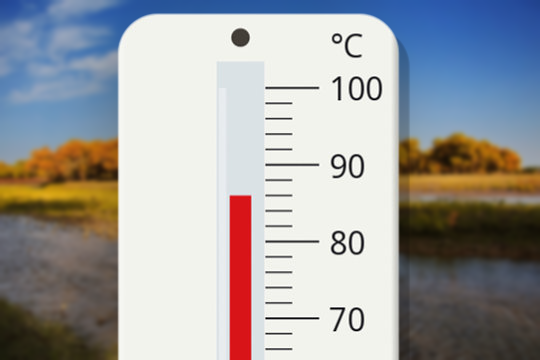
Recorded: 86 °C
